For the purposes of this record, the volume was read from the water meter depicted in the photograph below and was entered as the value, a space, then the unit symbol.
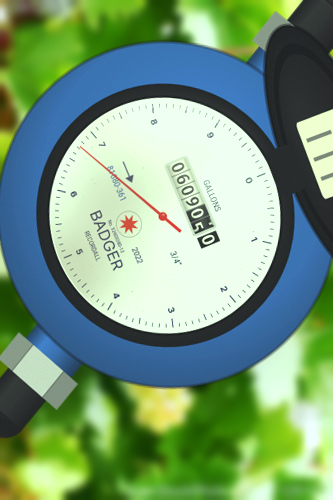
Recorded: 609046.7 gal
